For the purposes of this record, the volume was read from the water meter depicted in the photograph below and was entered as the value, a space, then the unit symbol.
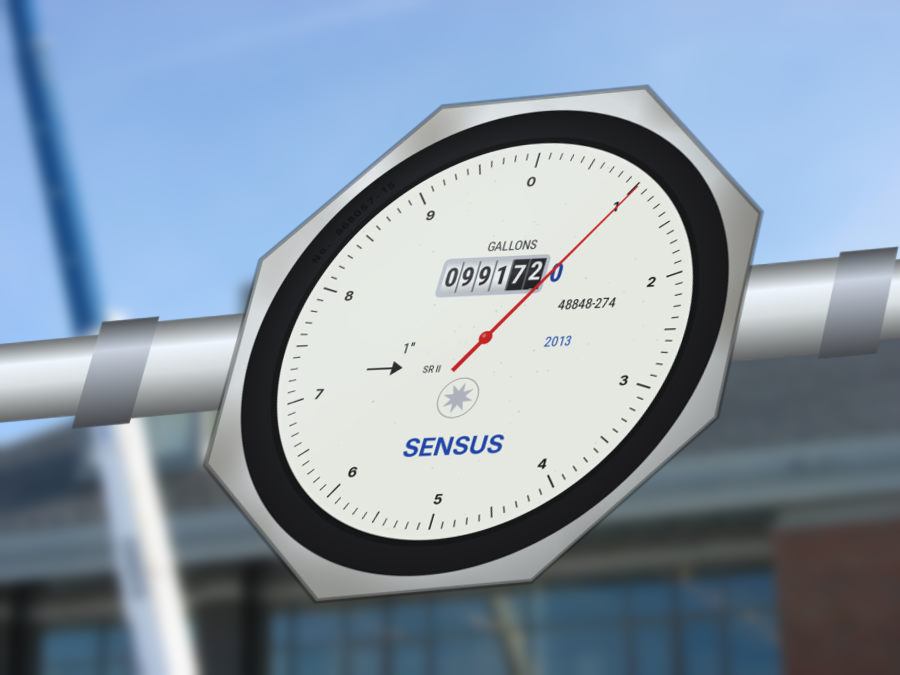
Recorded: 991721.0 gal
